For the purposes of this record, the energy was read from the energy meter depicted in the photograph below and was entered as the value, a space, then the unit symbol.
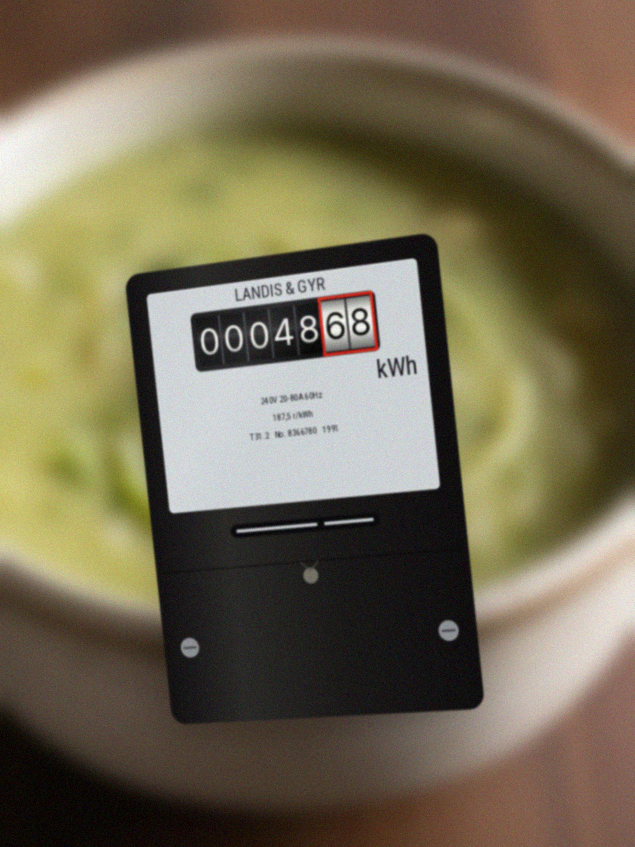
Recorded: 48.68 kWh
